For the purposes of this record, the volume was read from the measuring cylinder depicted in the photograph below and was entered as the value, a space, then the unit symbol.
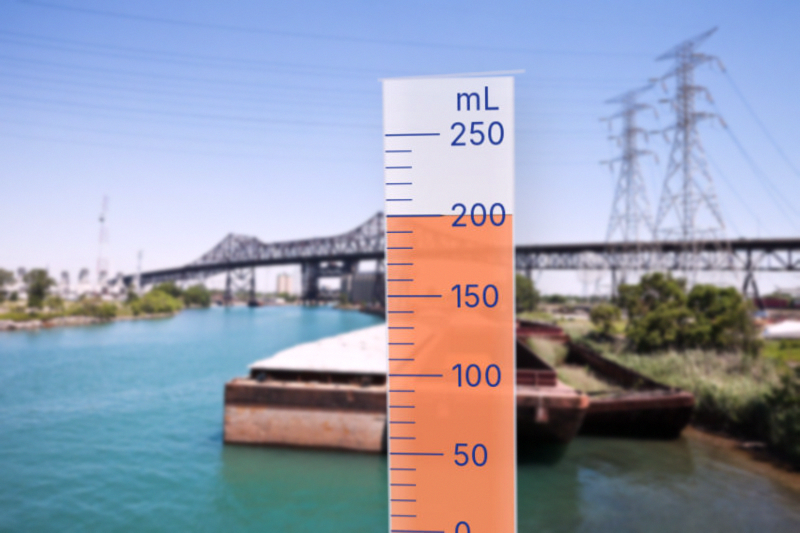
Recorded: 200 mL
